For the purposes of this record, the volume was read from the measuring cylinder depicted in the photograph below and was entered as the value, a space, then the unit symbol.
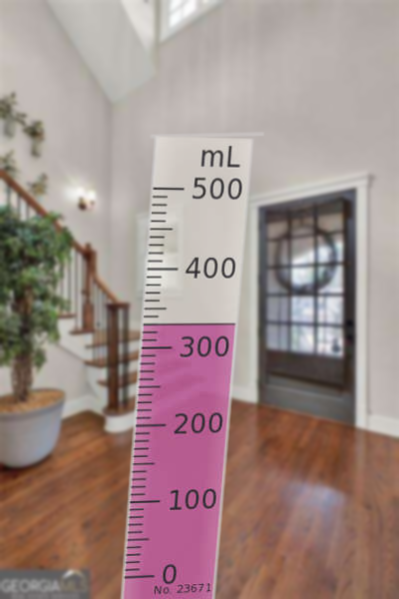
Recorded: 330 mL
